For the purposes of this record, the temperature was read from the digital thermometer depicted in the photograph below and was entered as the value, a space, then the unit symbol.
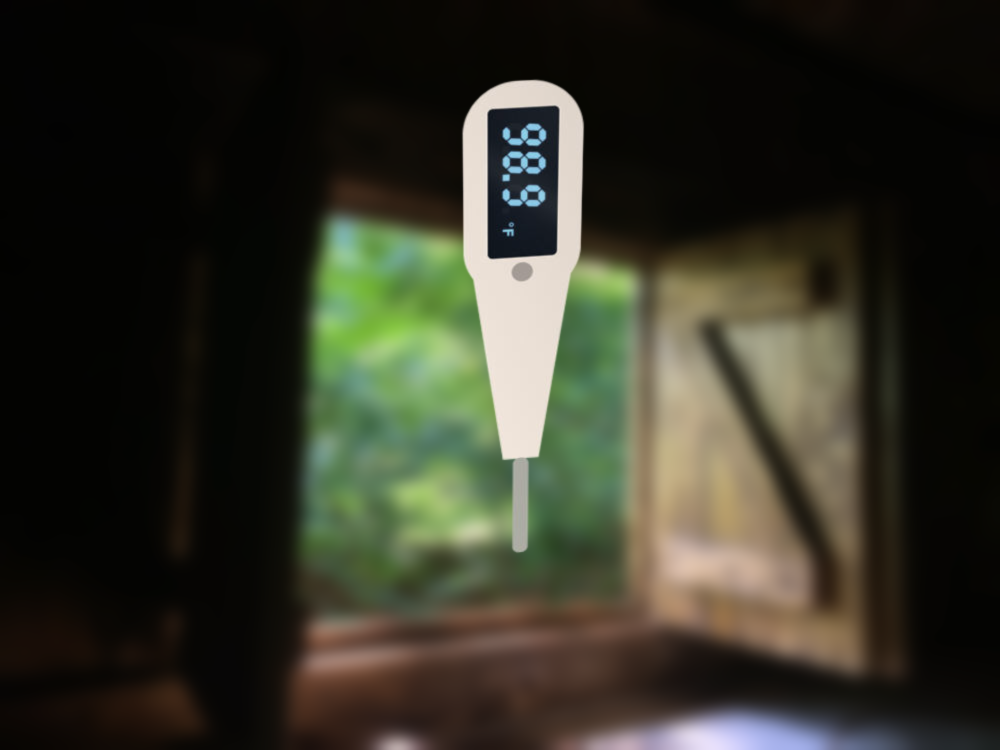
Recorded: 98.9 °F
